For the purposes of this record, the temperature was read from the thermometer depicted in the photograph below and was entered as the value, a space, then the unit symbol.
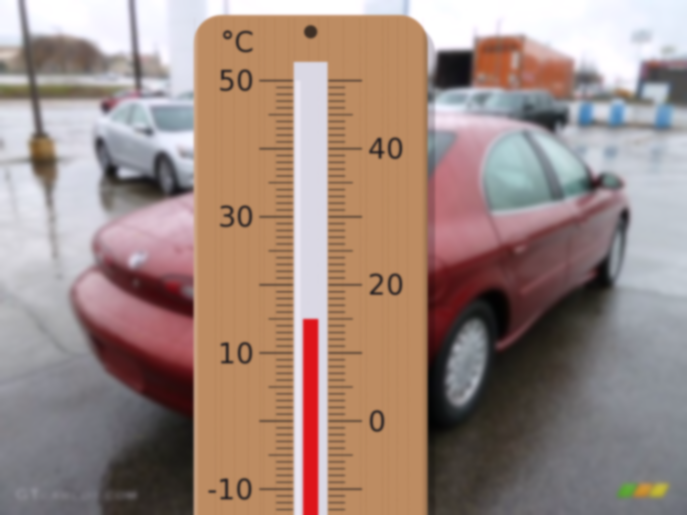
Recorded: 15 °C
